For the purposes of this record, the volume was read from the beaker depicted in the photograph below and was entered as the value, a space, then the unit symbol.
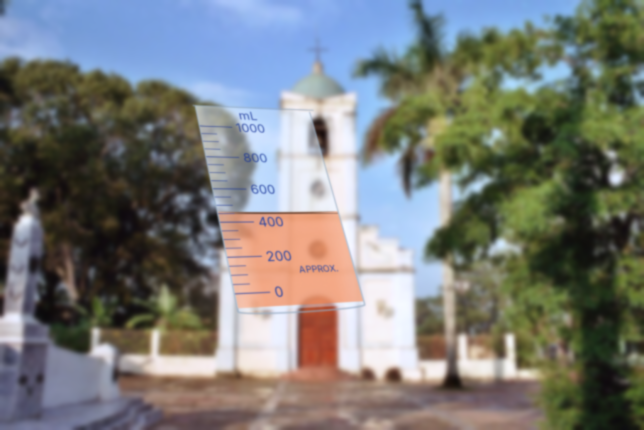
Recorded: 450 mL
